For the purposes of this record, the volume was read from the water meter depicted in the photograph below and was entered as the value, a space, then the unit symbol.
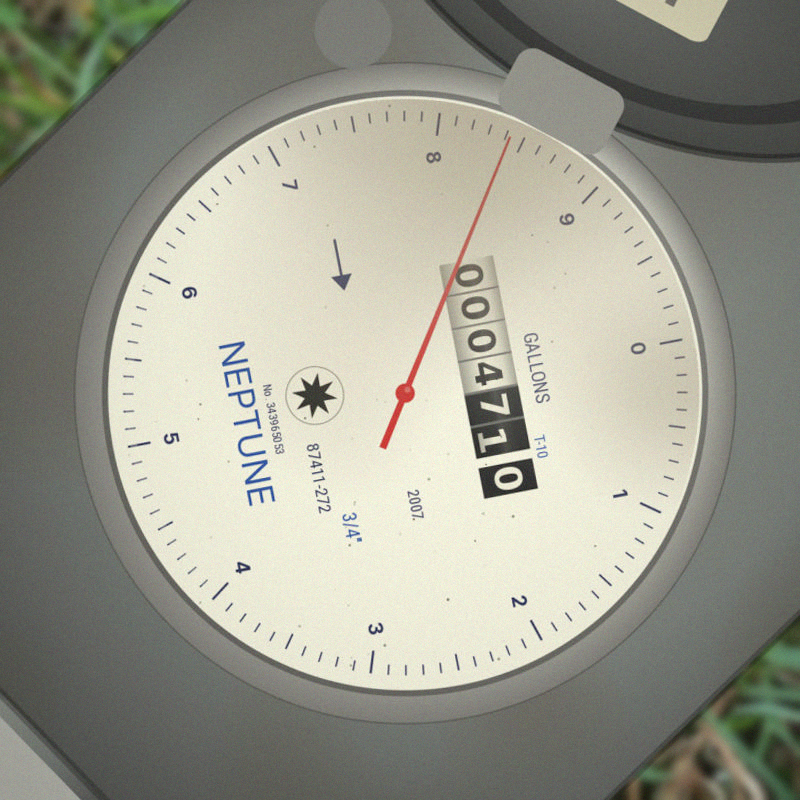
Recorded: 4708.4 gal
